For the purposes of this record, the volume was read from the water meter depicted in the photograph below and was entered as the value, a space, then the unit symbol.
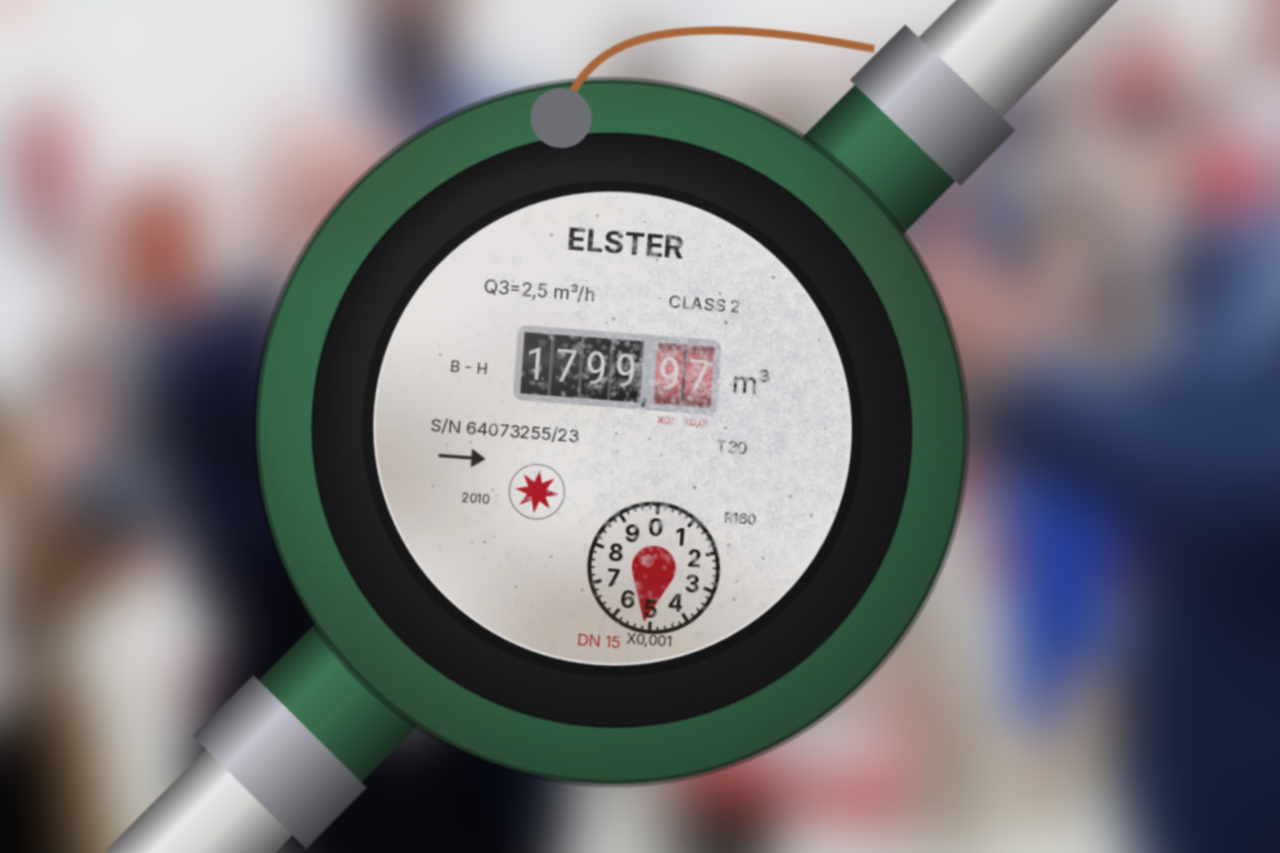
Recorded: 1799.975 m³
